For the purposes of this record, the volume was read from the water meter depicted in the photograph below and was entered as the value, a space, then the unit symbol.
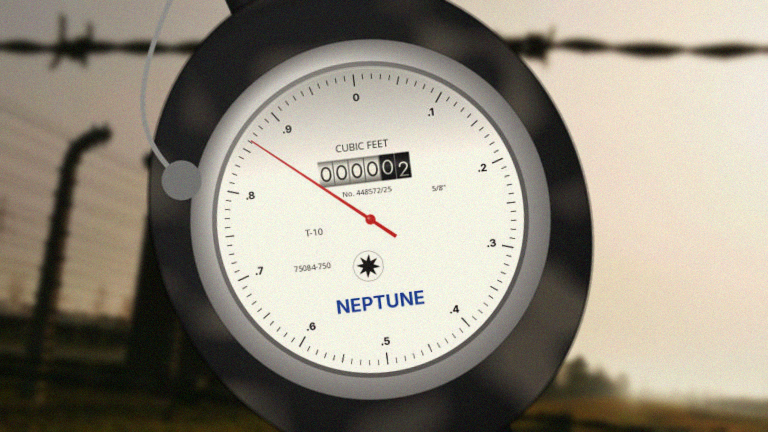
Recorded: 1.86 ft³
